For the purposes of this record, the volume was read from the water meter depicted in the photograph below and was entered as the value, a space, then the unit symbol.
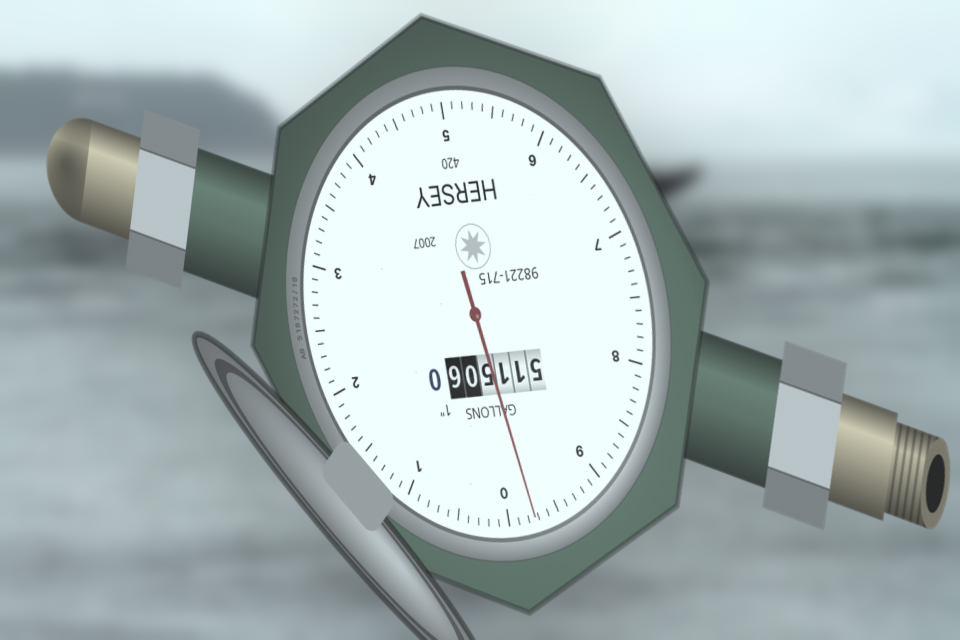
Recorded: 5115059.7 gal
